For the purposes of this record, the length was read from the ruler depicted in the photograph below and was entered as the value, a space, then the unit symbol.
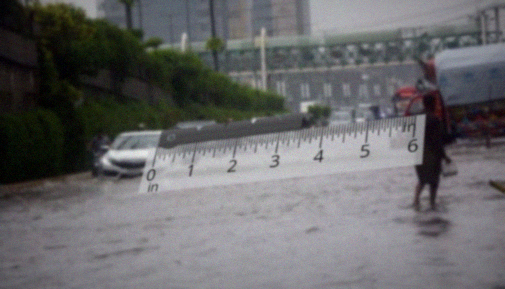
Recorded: 3.5 in
